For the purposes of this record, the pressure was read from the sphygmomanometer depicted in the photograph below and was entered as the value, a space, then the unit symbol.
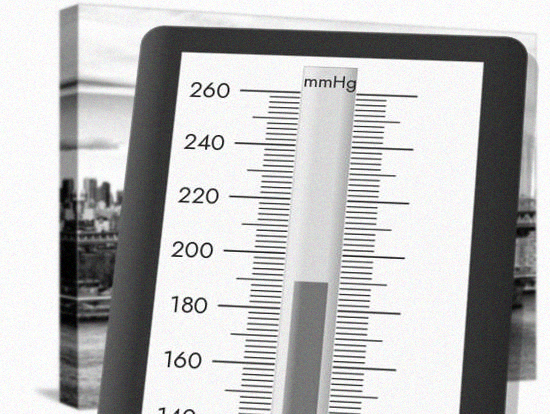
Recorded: 190 mmHg
